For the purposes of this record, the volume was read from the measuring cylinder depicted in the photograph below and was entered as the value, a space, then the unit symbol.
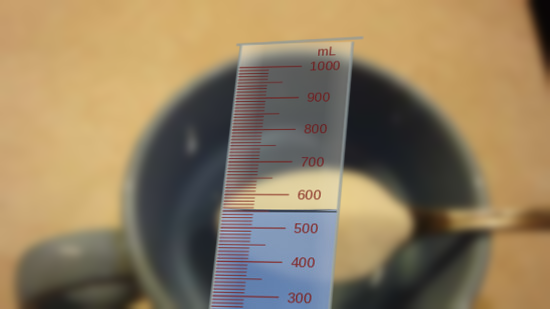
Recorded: 550 mL
